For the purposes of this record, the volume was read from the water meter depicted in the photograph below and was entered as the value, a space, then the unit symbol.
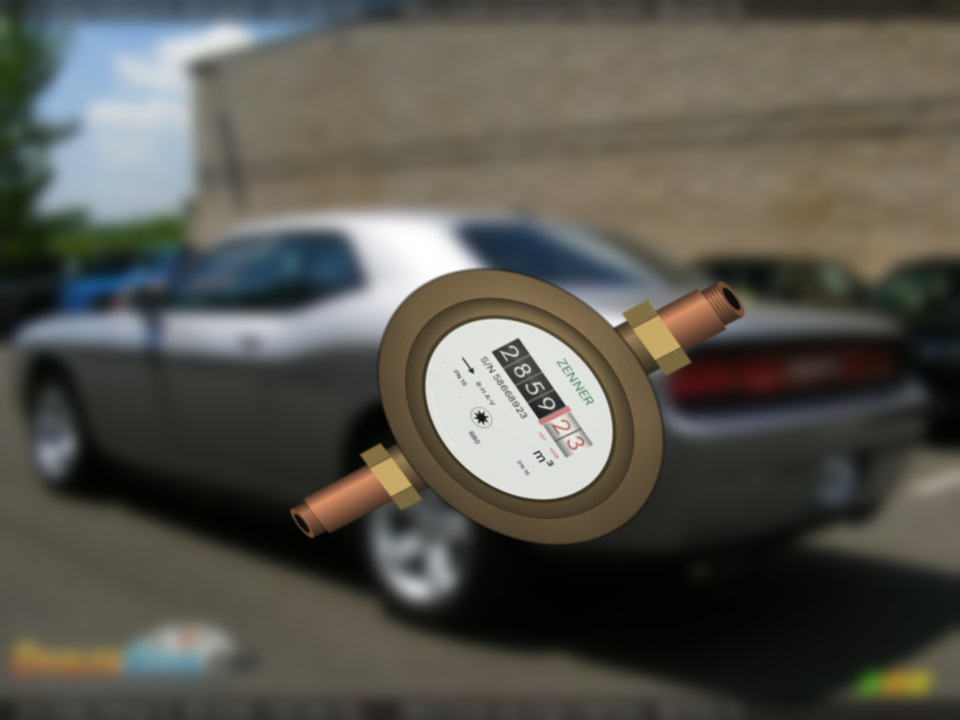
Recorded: 2859.23 m³
